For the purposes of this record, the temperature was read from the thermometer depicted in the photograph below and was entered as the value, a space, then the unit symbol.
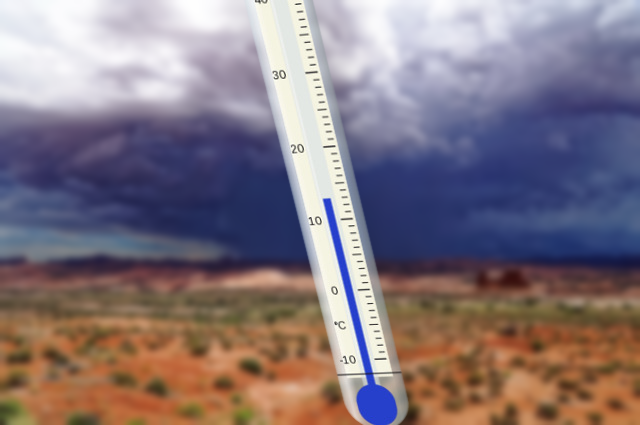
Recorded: 13 °C
